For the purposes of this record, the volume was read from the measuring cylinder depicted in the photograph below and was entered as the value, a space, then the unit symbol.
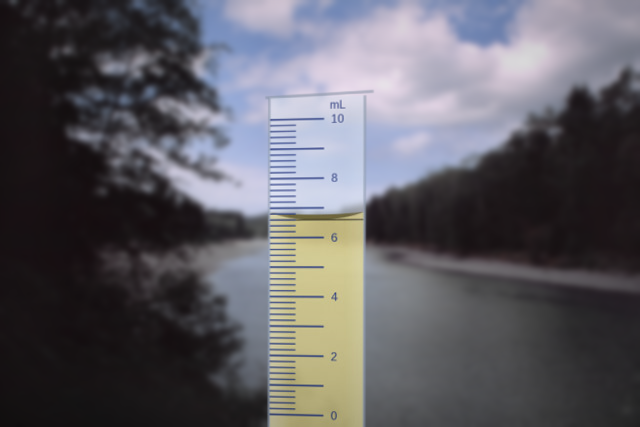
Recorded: 6.6 mL
